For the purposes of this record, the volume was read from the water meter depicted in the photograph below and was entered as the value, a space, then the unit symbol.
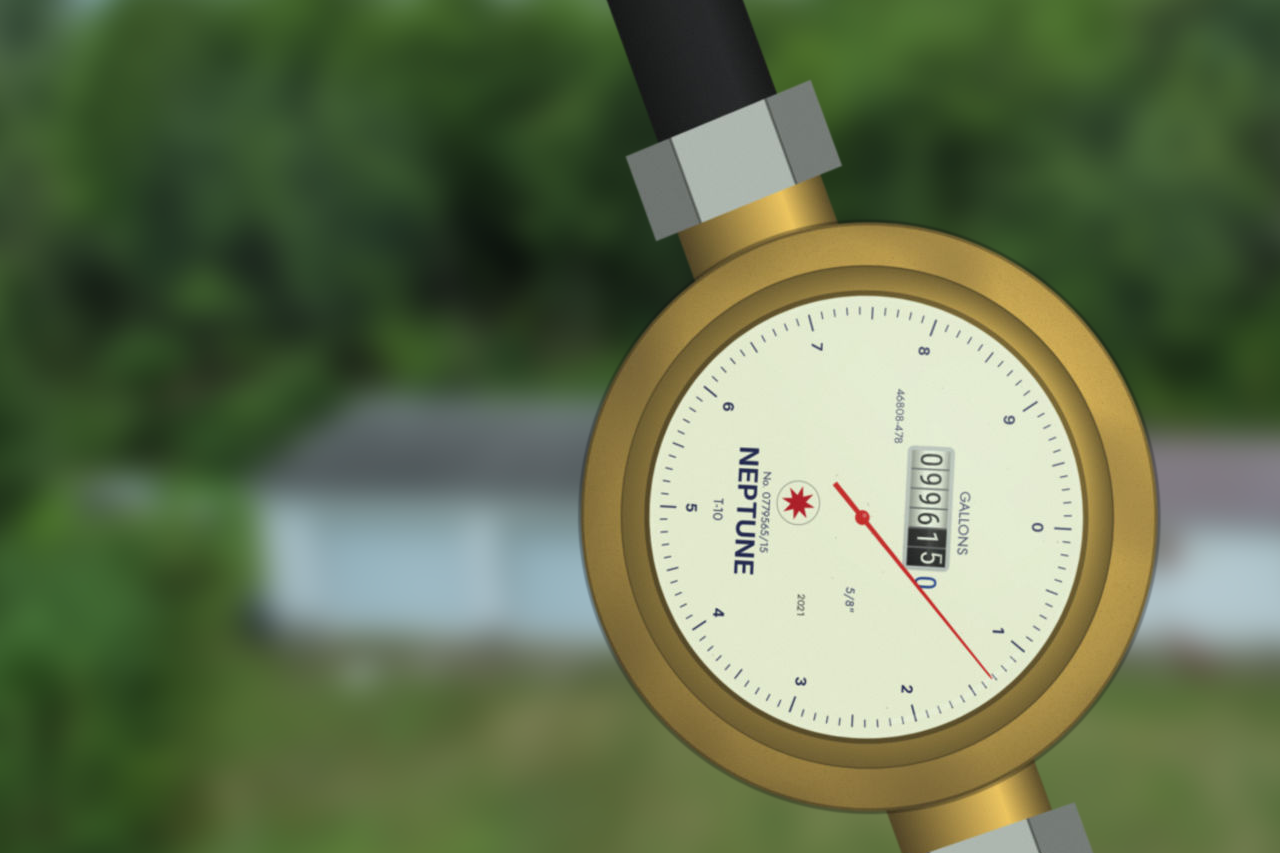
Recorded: 996151.3 gal
